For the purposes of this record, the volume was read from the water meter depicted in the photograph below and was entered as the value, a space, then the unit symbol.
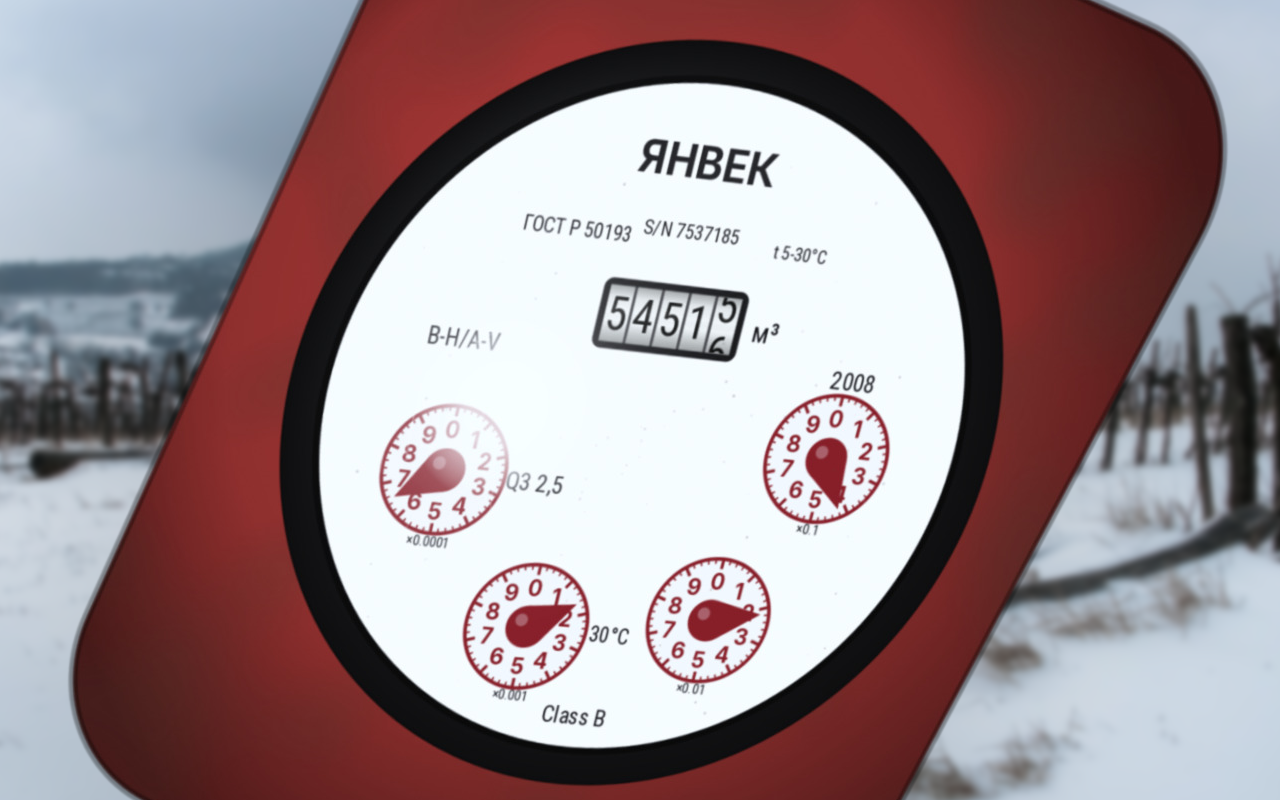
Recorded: 54515.4216 m³
